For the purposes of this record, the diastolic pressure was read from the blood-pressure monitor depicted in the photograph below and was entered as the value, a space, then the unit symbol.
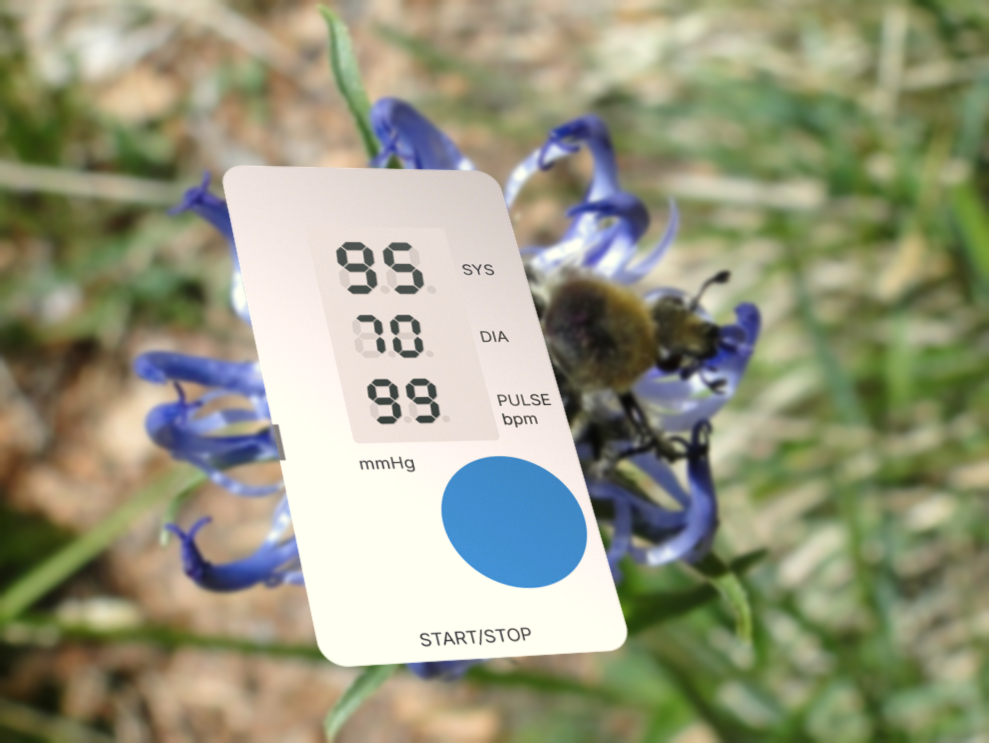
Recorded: 70 mmHg
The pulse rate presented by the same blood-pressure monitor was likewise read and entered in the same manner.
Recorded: 99 bpm
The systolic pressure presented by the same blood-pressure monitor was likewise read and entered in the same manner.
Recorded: 95 mmHg
